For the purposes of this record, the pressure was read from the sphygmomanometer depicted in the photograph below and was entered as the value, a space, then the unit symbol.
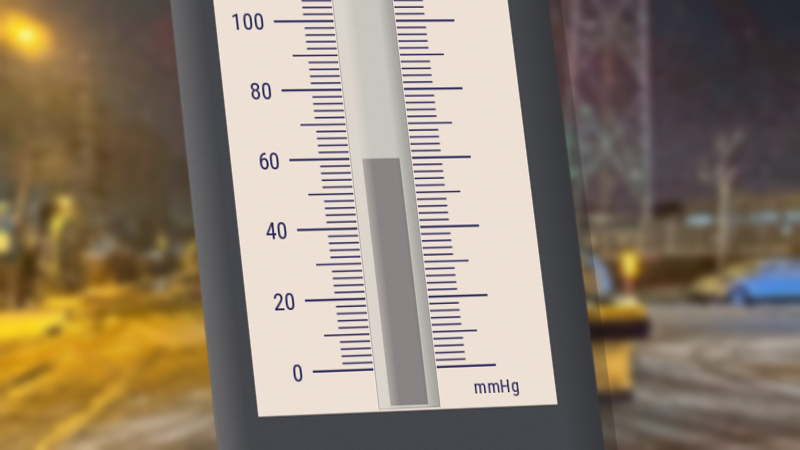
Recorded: 60 mmHg
